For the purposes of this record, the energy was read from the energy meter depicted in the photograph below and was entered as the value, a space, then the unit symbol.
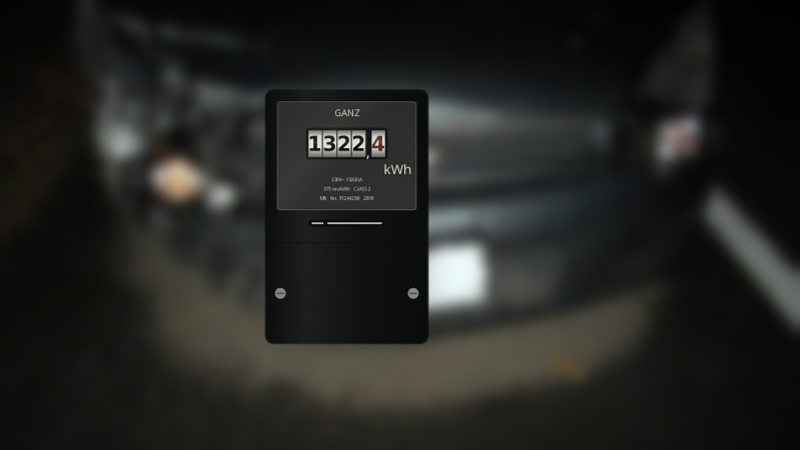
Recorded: 1322.4 kWh
